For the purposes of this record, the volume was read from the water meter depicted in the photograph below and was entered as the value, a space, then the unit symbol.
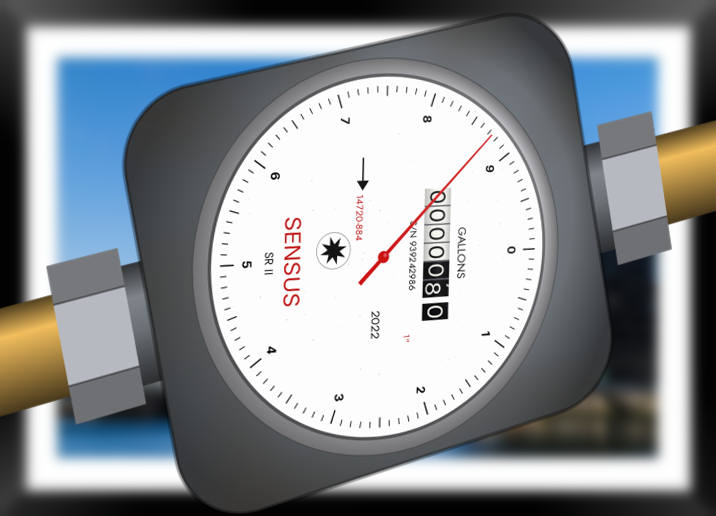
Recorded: 78.7 gal
